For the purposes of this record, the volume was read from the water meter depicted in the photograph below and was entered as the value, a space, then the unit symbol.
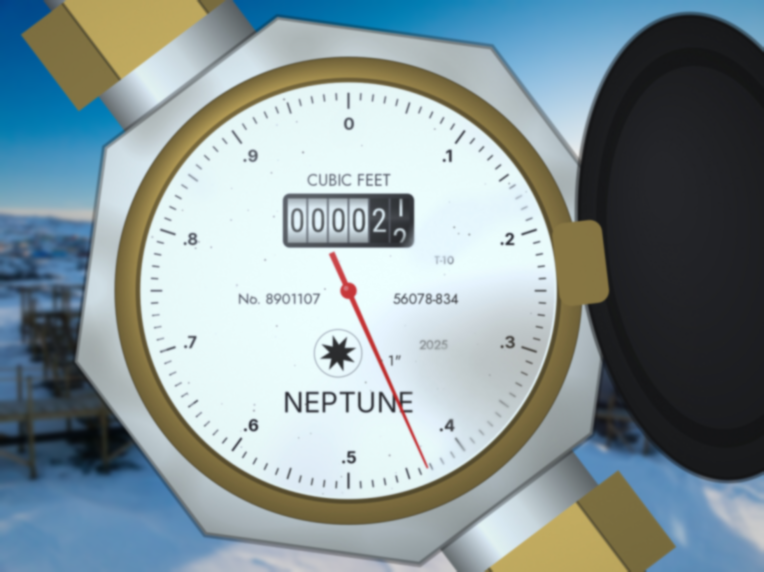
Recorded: 21.43 ft³
